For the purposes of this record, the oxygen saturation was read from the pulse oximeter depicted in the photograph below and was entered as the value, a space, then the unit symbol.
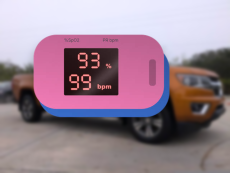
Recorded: 93 %
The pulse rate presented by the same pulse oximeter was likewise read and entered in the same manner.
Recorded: 99 bpm
